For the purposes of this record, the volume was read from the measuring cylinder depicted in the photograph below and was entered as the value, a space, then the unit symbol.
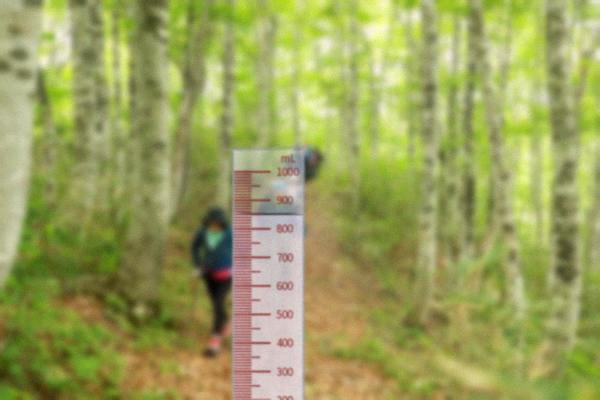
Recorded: 850 mL
